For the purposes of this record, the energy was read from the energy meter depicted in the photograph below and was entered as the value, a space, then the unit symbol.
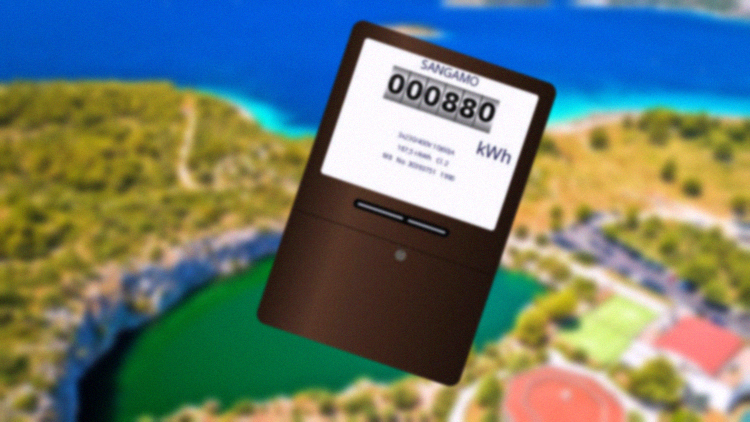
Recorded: 880 kWh
